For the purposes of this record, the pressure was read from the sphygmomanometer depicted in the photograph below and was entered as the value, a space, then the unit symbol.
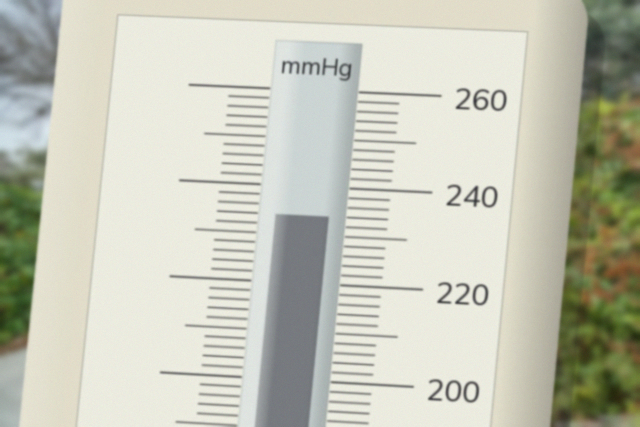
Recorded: 234 mmHg
